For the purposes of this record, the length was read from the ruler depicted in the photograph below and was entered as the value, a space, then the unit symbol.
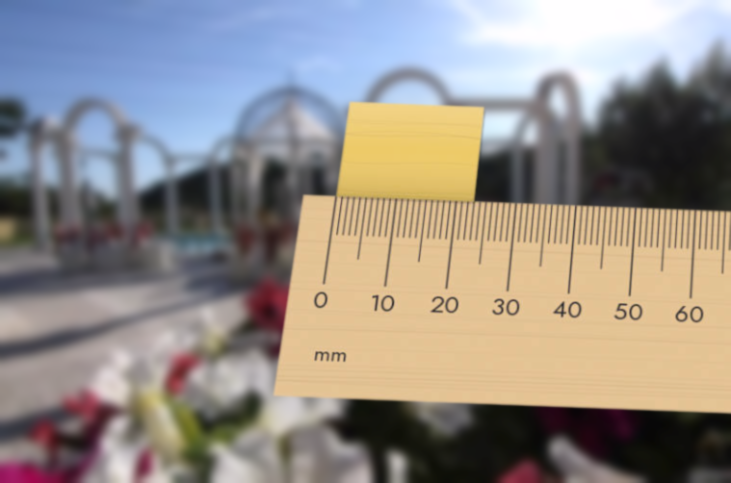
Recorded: 23 mm
